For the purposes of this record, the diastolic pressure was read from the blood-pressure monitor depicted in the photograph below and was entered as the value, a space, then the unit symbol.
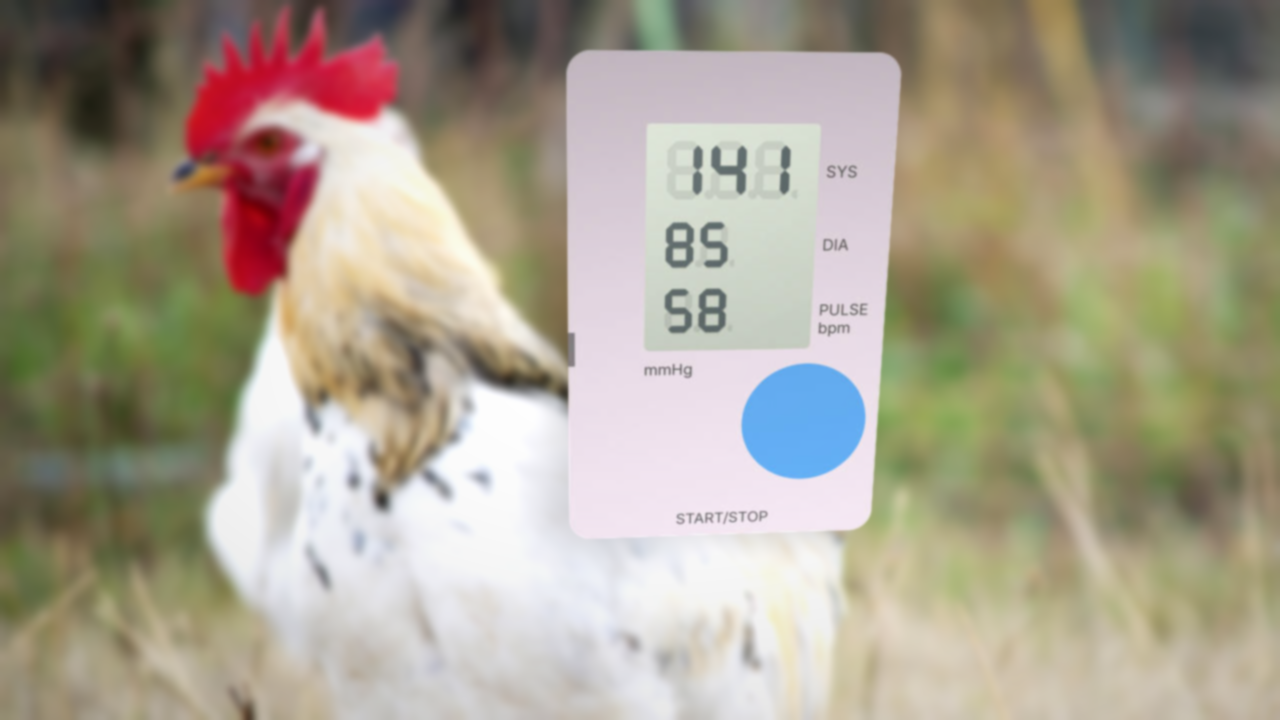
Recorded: 85 mmHg
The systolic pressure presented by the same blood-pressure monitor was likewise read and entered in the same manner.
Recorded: 141 mmHg
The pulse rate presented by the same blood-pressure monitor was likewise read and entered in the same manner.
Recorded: 58 bpm
